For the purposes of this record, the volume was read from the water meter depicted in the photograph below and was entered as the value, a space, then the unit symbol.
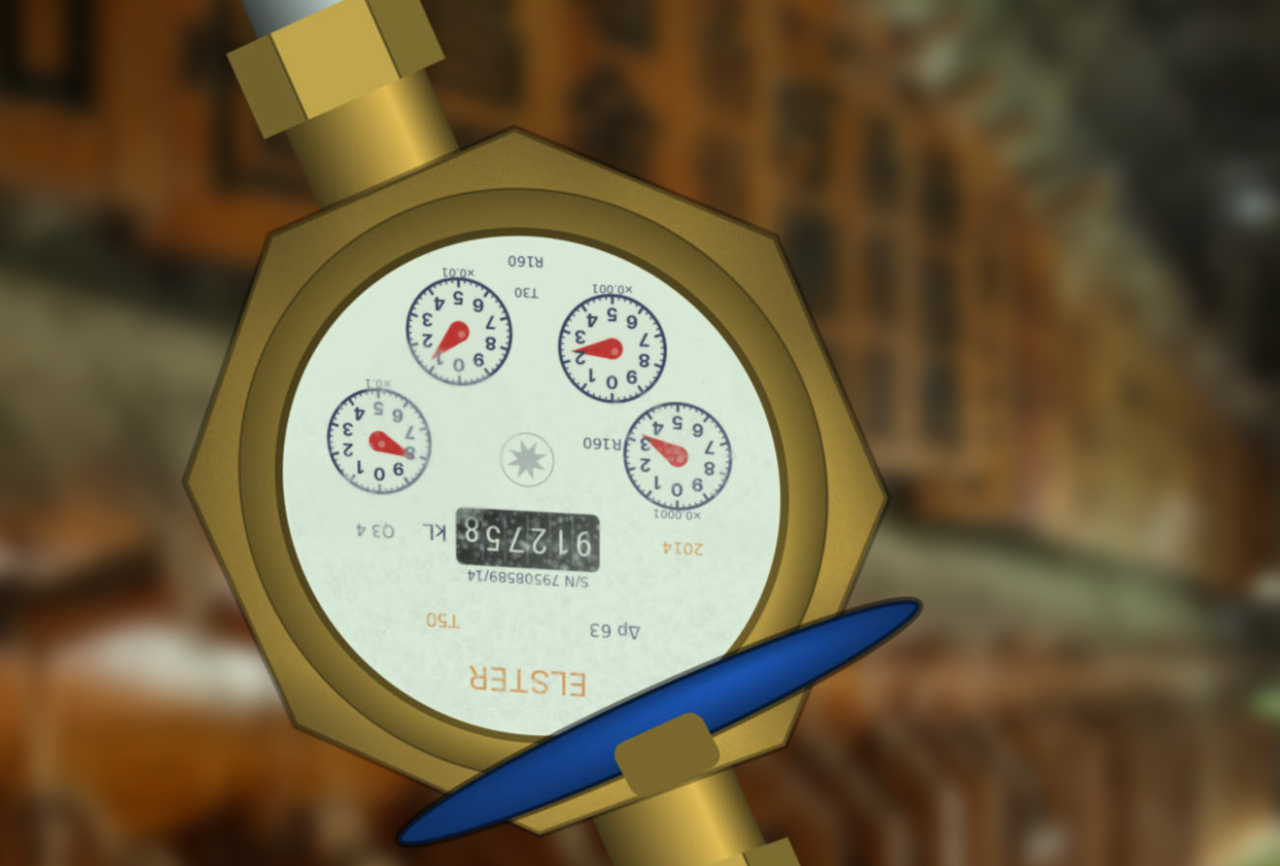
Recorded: 912757.8123 kL
